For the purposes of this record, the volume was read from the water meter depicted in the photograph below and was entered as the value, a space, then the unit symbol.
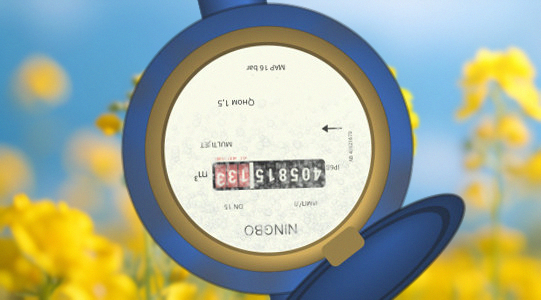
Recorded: 405815.133 m³
